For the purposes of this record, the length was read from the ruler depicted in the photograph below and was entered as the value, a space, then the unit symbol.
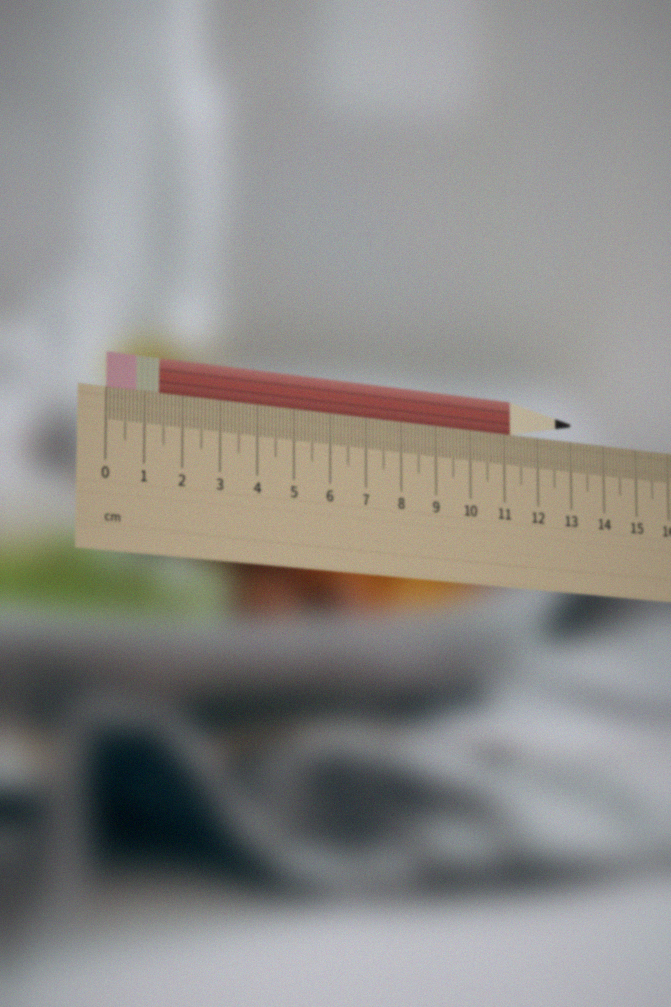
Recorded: 13 cm
